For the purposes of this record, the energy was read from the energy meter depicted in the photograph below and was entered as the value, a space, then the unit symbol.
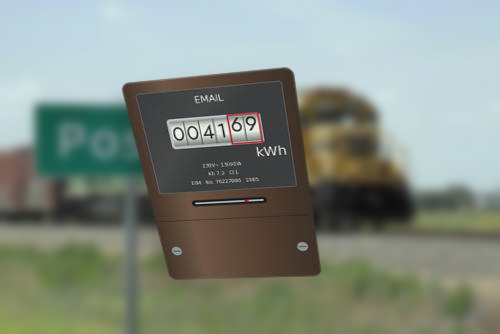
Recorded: 41.69 kWh
